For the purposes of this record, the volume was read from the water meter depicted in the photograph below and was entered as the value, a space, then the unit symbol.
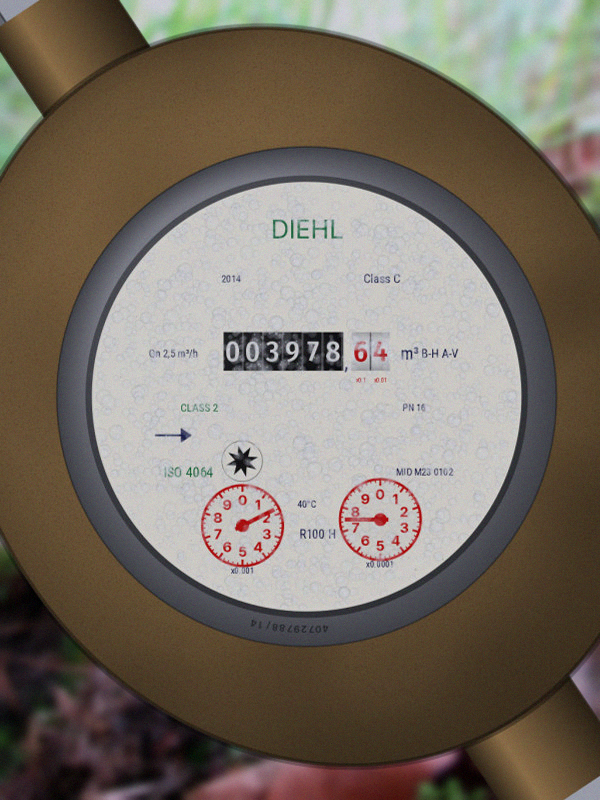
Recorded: 3978.6417 m³
